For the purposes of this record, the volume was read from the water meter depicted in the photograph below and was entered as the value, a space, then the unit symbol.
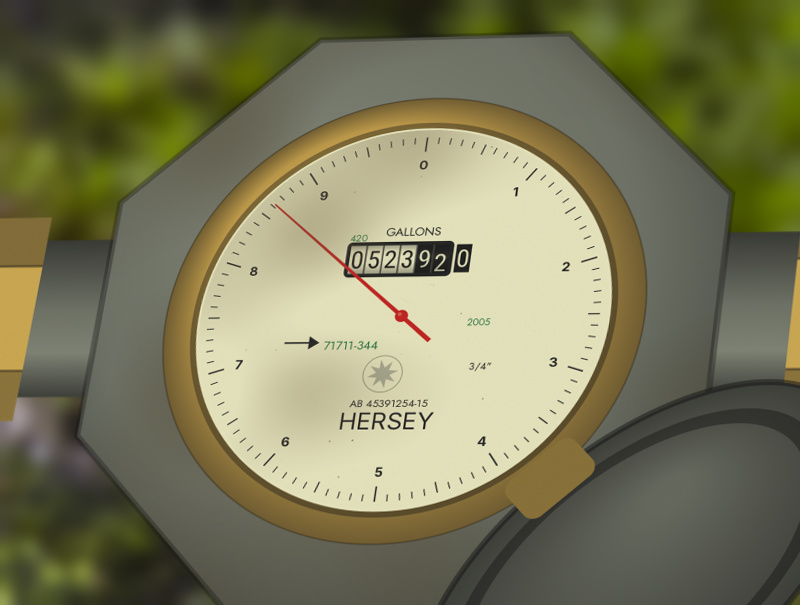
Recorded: 523918.6 gal
